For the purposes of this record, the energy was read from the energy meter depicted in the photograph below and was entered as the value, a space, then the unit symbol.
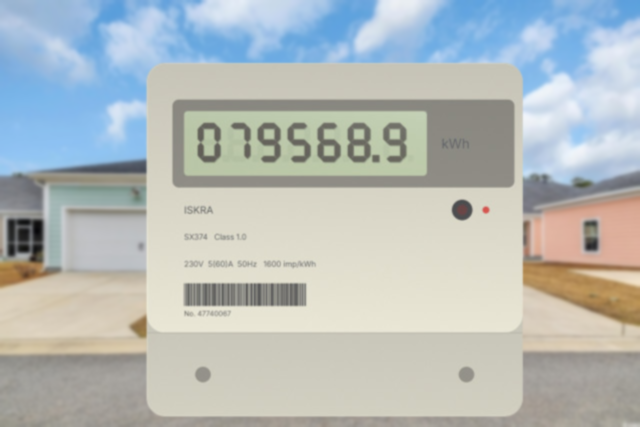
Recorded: 79568.9 kWh
